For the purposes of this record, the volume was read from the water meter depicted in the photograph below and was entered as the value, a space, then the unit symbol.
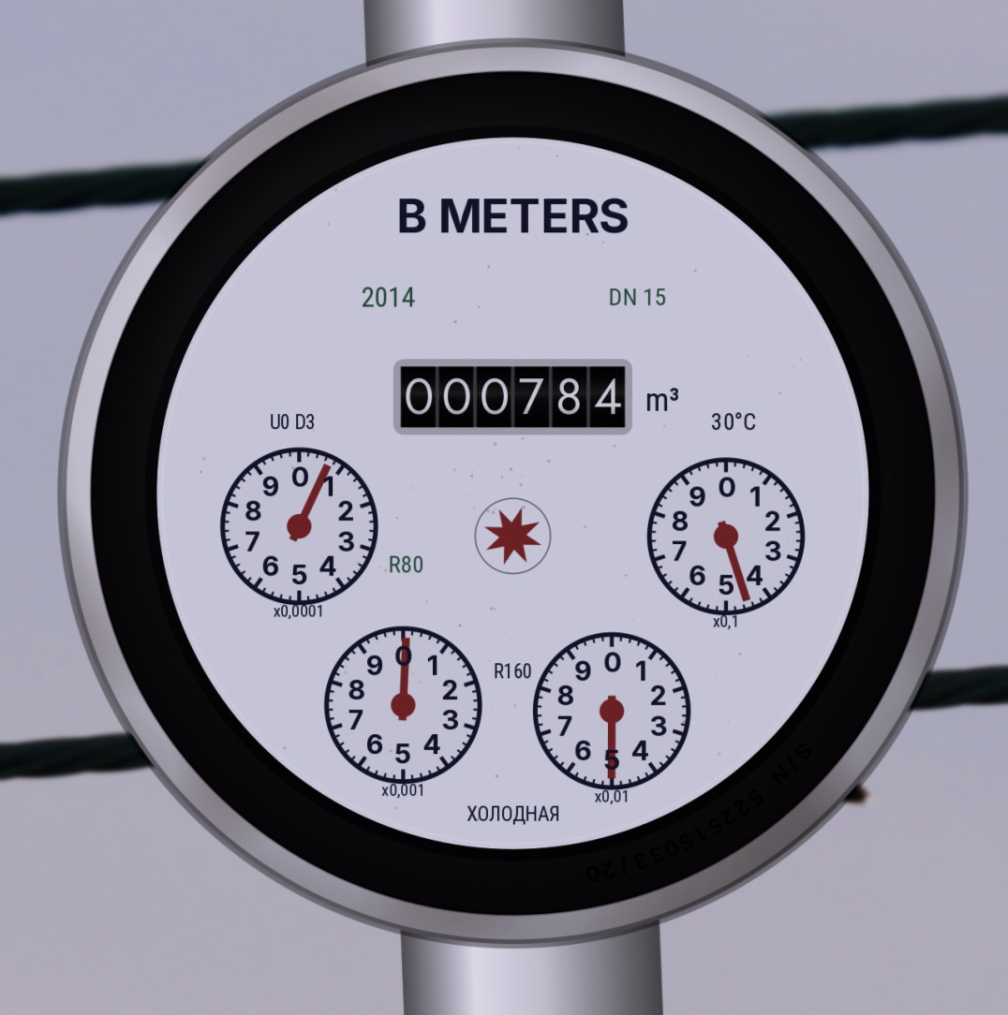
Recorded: 784.4500 m³
